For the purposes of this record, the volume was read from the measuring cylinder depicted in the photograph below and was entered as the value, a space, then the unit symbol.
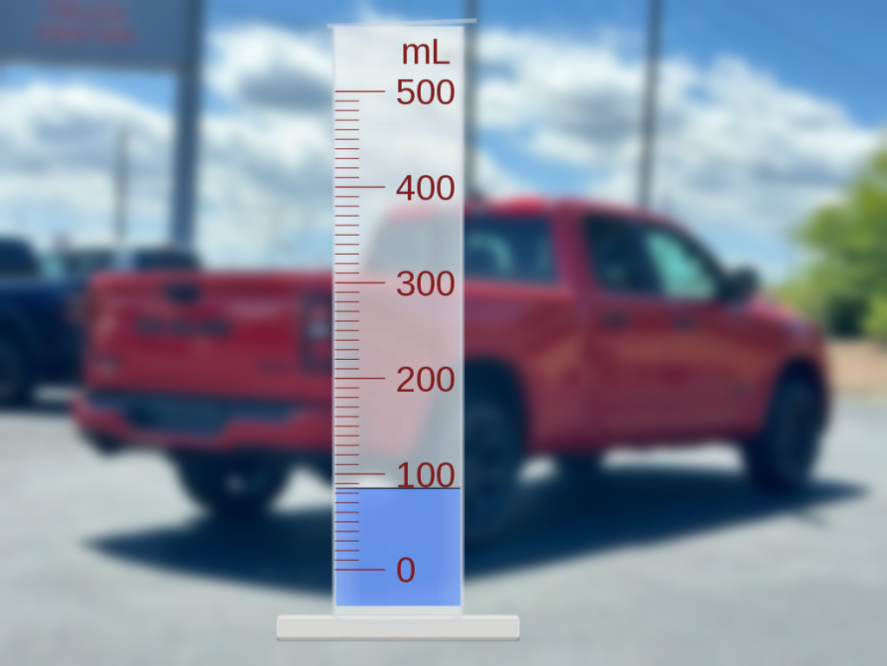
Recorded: 85 mL
